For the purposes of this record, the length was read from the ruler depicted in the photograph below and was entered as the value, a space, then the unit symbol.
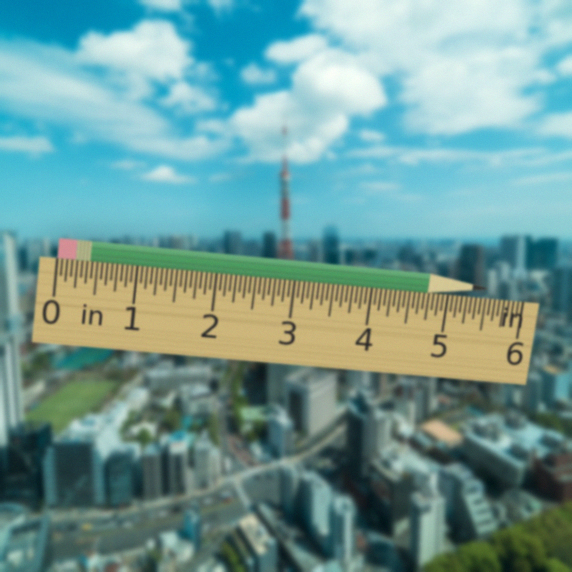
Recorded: 5.5 in
